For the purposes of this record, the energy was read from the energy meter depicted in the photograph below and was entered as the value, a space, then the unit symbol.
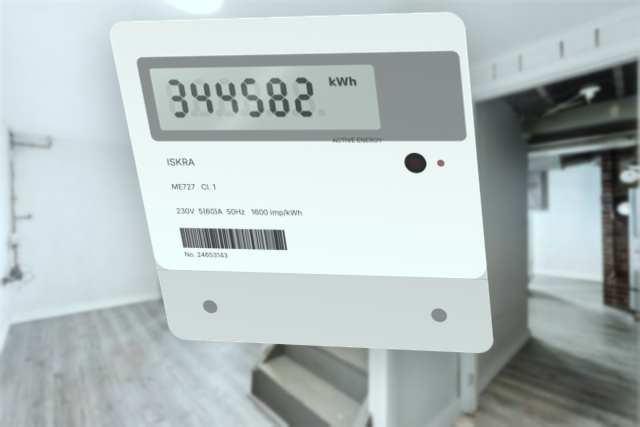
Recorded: 344582 kWh
